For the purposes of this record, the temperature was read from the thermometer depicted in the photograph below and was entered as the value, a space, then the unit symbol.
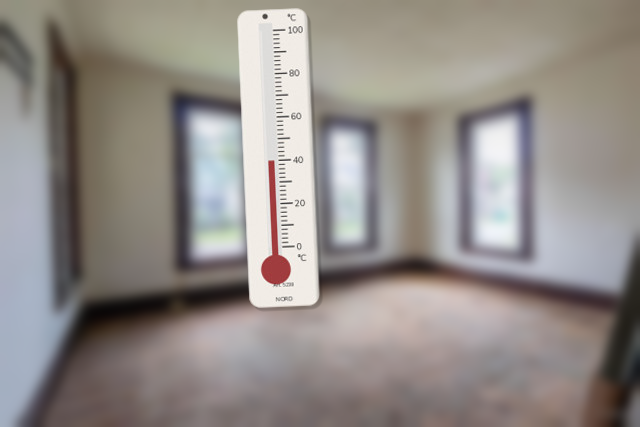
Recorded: 40 °C
